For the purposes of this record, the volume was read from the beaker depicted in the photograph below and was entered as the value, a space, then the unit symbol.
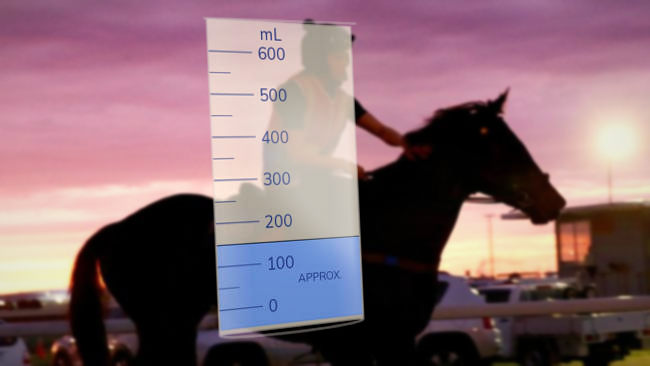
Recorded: 150 mL
